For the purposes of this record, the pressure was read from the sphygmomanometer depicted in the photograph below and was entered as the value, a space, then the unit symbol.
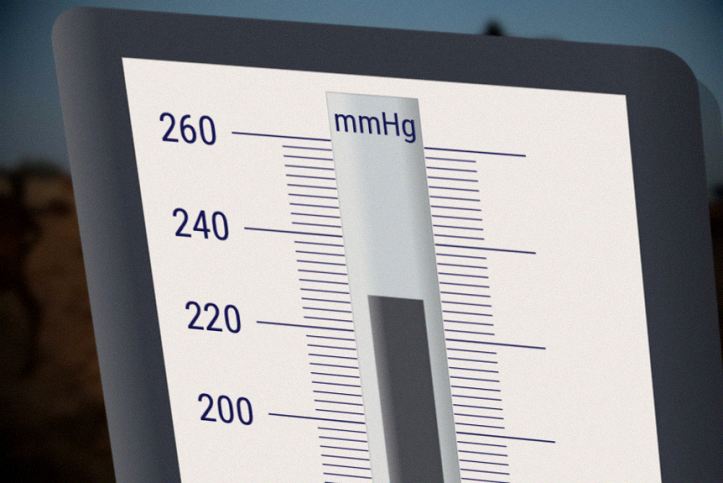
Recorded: 228 mmHg
